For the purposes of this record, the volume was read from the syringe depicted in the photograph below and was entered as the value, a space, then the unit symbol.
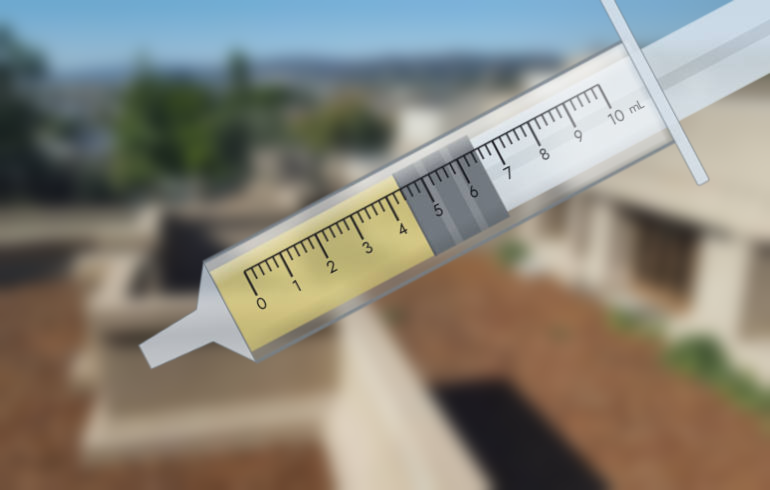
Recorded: 4.4 mL
